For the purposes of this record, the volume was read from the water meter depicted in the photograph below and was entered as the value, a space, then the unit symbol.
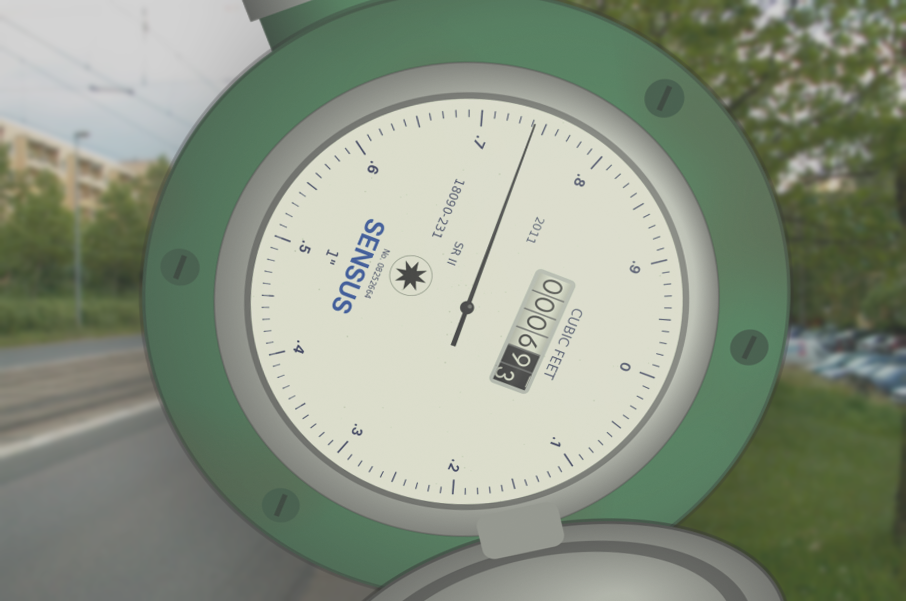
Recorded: 692.74 ft³
